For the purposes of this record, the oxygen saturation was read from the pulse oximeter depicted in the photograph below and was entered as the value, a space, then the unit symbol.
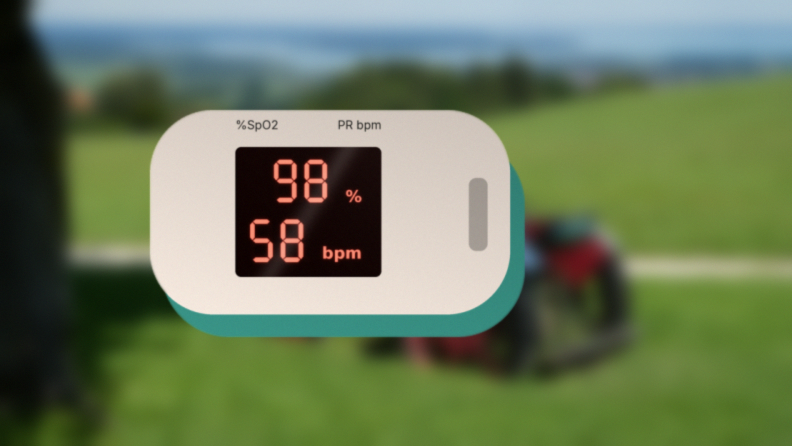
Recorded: 98 %
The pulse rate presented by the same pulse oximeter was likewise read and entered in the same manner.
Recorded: 58 bpm
